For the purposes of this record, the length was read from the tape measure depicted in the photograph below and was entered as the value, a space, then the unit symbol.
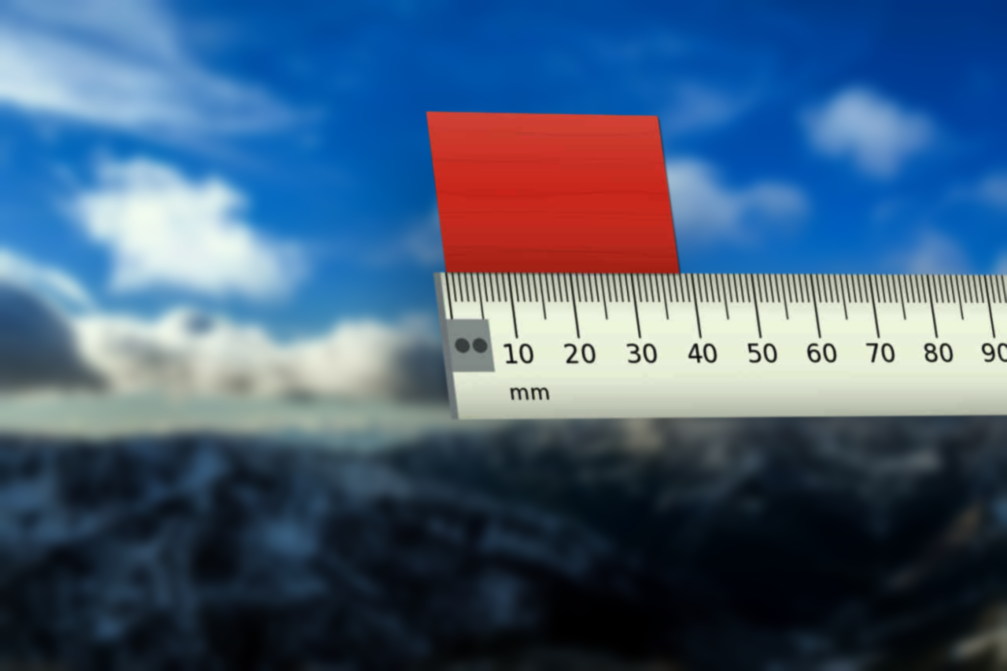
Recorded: 38 mm
